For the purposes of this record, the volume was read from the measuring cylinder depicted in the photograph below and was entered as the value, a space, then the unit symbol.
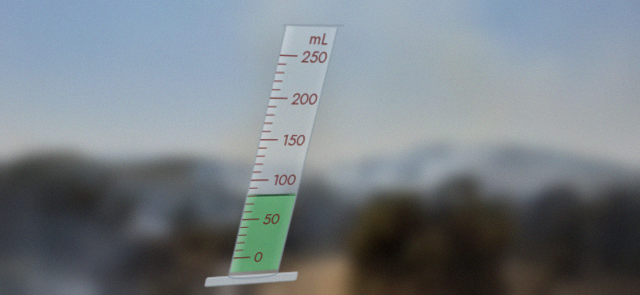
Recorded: 80 mL
